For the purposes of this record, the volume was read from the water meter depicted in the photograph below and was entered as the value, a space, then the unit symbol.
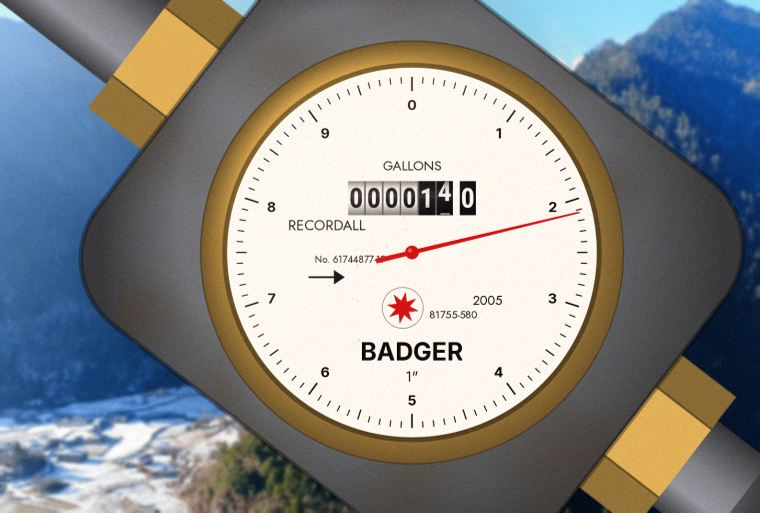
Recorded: 142.1 gal
